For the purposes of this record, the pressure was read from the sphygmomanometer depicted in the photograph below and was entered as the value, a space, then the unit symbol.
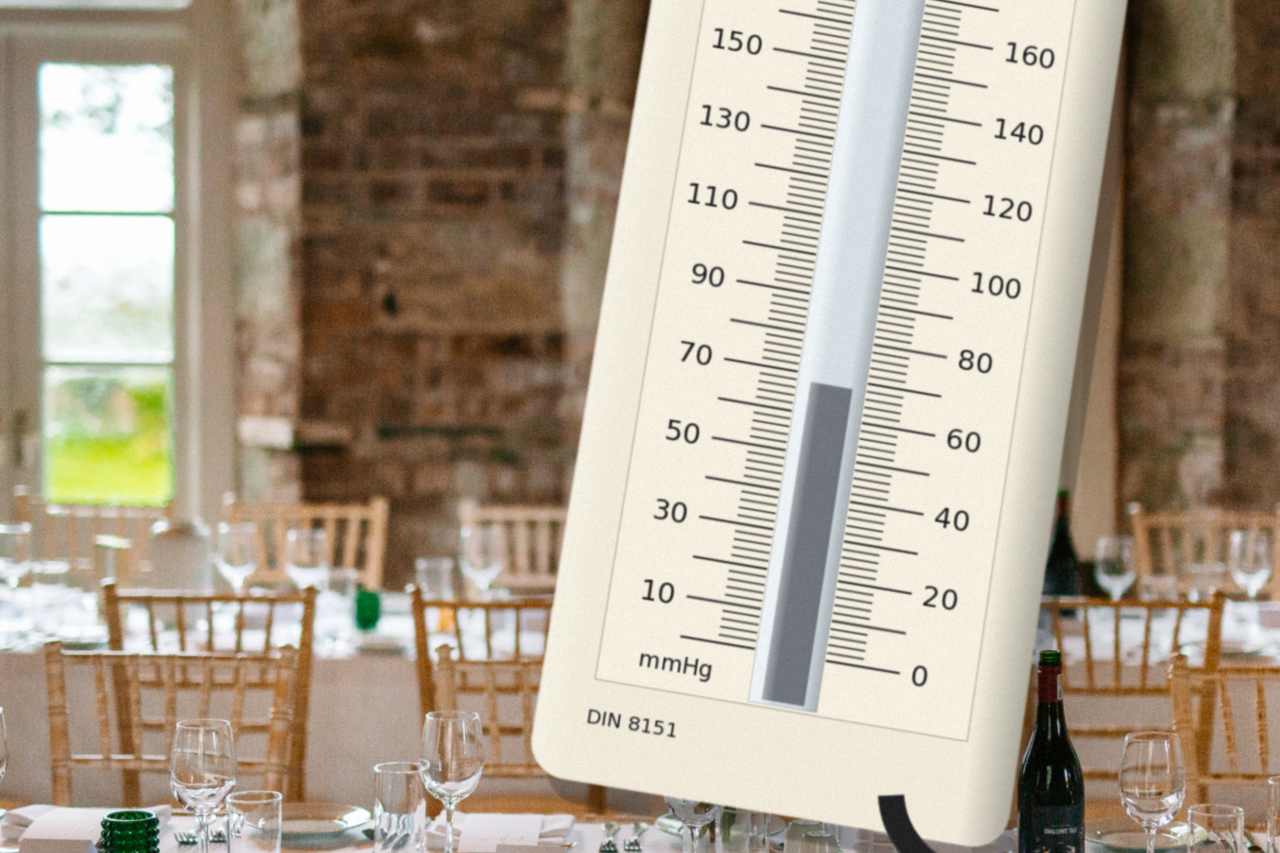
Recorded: 68 mmHg
